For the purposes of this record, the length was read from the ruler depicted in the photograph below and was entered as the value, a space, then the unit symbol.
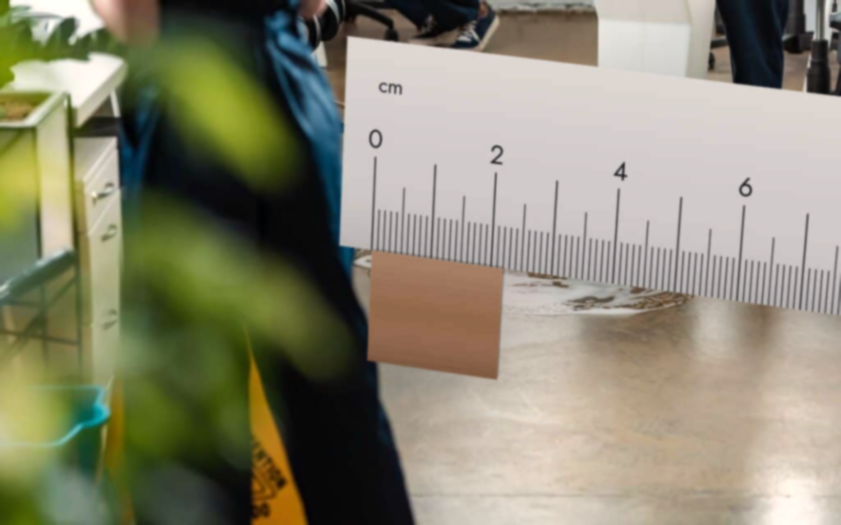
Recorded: 2.2 cm
